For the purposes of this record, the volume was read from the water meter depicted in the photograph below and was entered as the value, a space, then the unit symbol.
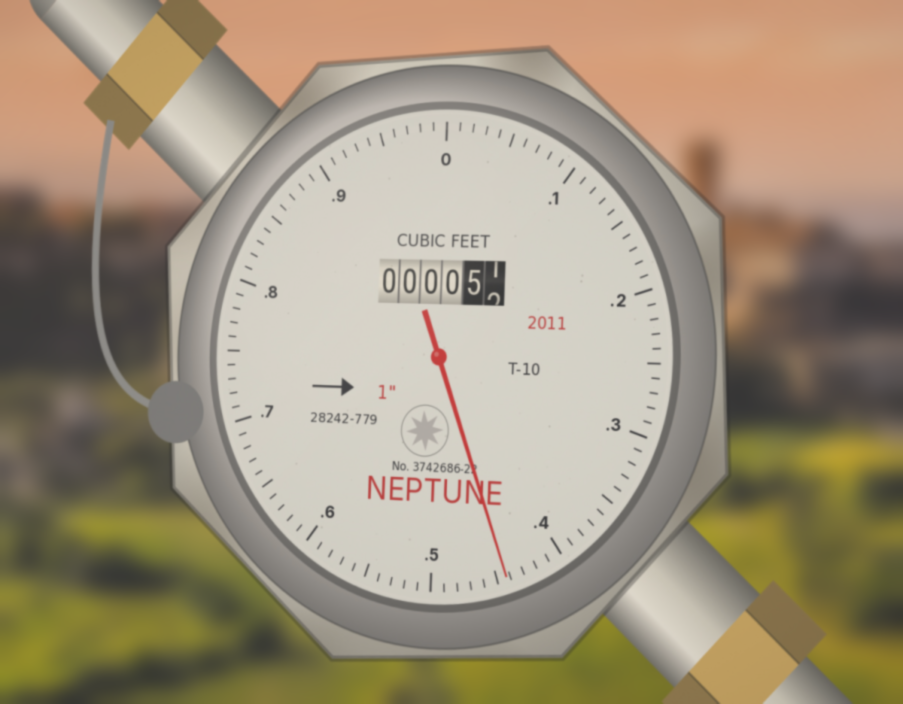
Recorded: 51.44 ft³
